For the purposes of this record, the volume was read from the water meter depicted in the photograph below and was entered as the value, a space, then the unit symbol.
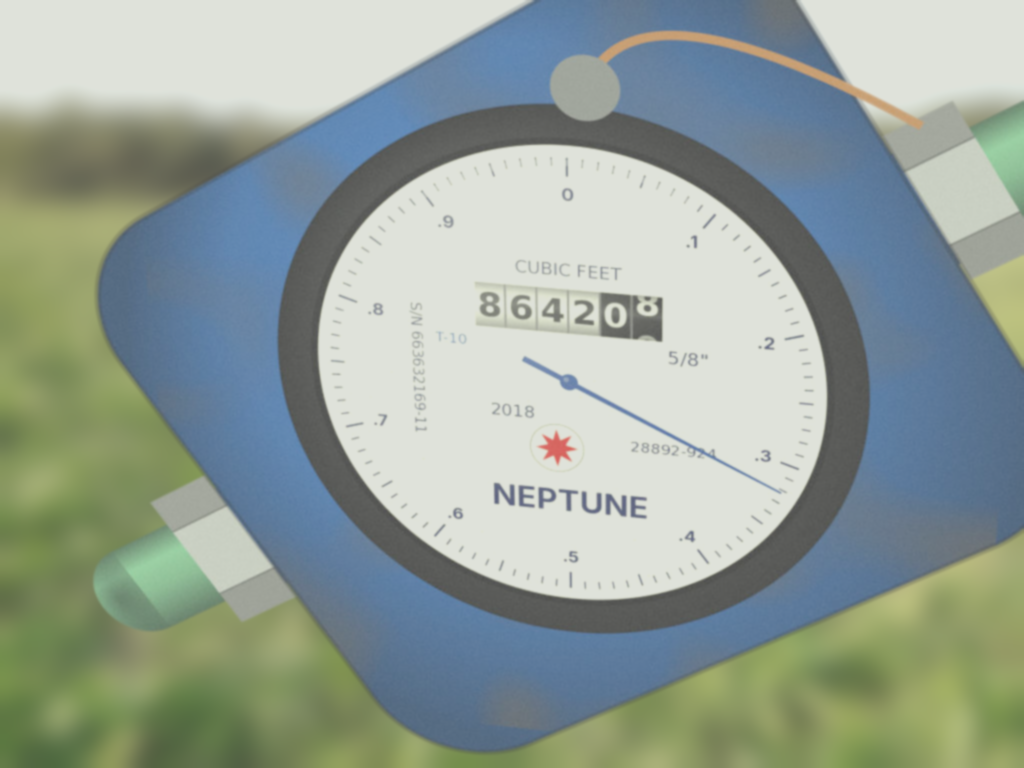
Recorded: 864208.32 ft³
